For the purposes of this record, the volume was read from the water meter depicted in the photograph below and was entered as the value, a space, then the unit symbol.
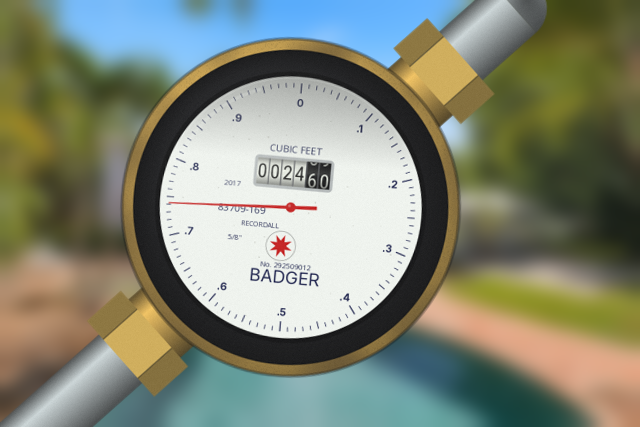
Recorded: 2459.74 ft³
